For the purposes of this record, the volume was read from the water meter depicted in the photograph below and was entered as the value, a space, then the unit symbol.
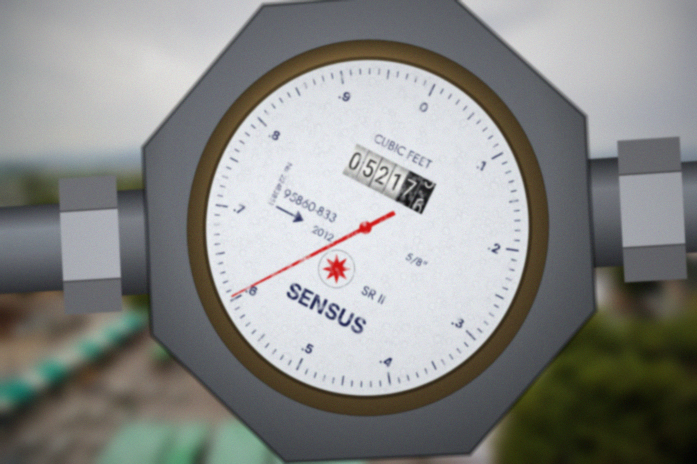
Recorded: 52175.60 ft³
